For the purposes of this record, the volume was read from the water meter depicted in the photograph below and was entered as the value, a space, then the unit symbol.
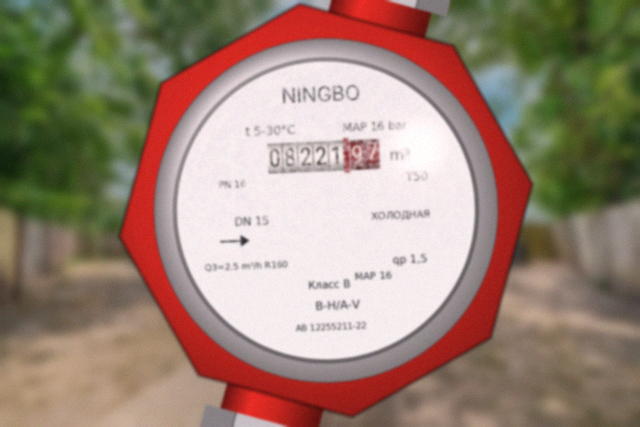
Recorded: 8221.97 m³
